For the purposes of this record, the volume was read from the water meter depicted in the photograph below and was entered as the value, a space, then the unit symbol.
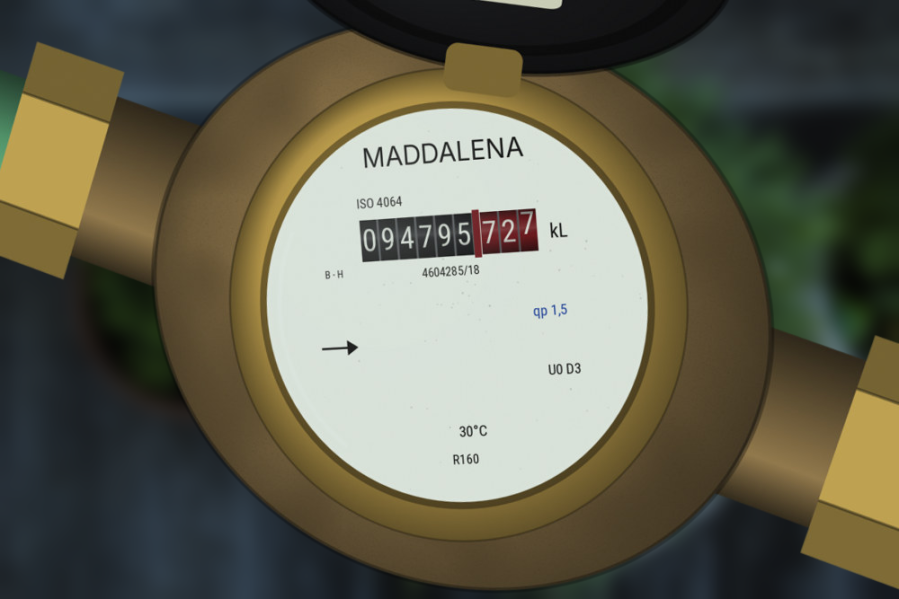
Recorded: 94795.727 kL
